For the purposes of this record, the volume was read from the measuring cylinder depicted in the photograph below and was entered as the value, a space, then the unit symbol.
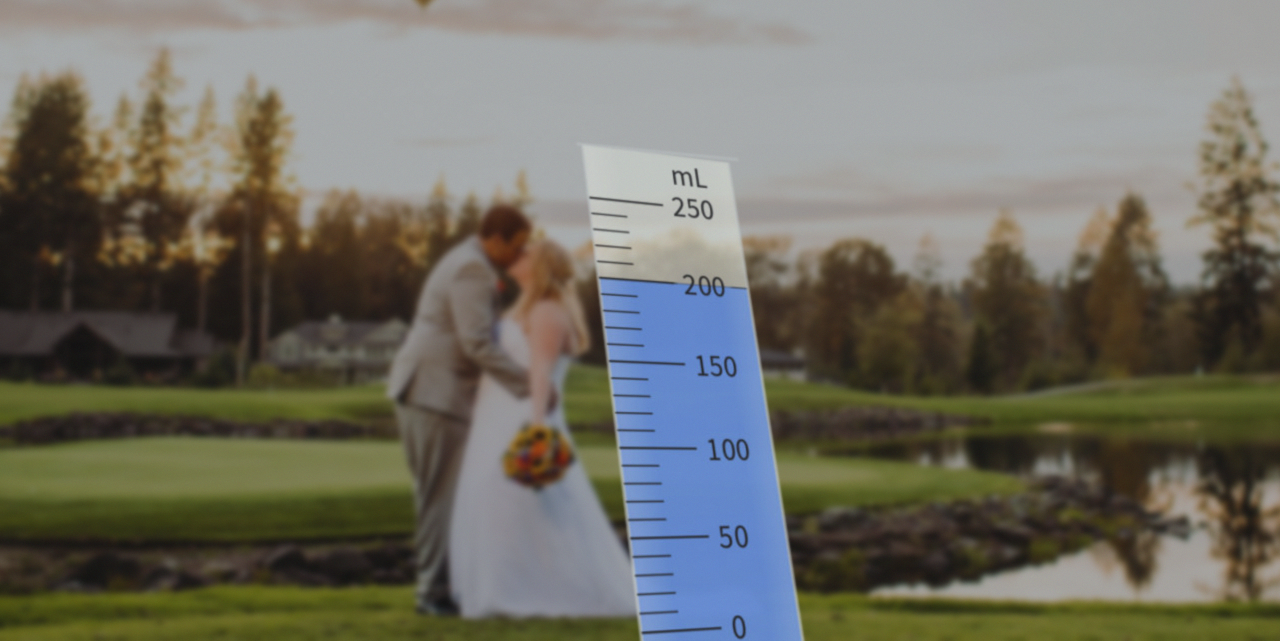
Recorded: 200 mL
